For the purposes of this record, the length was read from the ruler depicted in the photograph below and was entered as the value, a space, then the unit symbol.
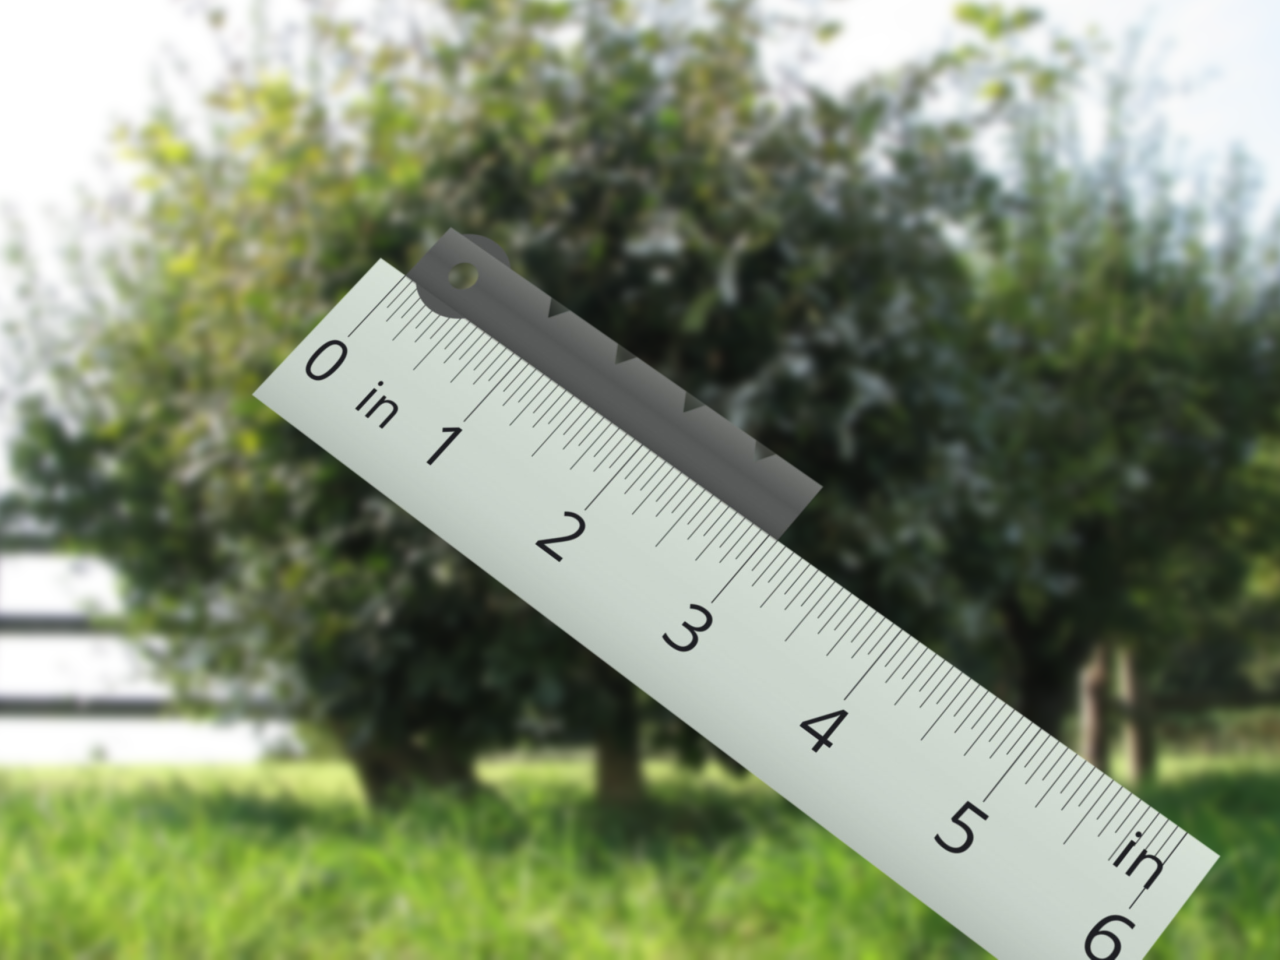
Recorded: 3.0625 in
